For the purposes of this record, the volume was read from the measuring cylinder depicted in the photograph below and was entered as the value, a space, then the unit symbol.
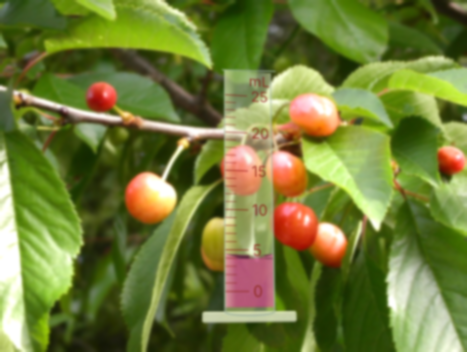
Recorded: 4 mL
